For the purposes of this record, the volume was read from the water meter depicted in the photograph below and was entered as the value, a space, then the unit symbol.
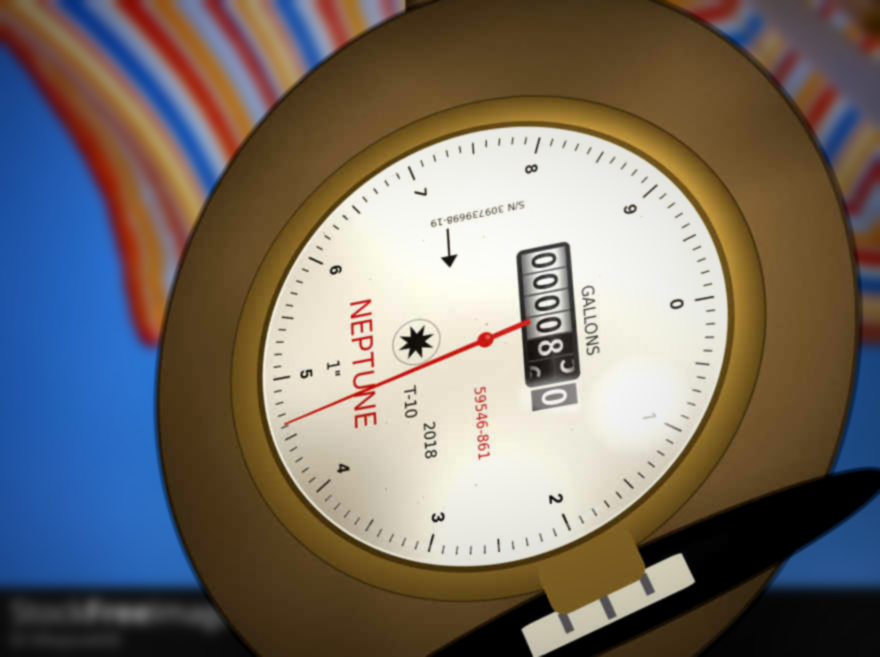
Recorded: 854.6 gal
